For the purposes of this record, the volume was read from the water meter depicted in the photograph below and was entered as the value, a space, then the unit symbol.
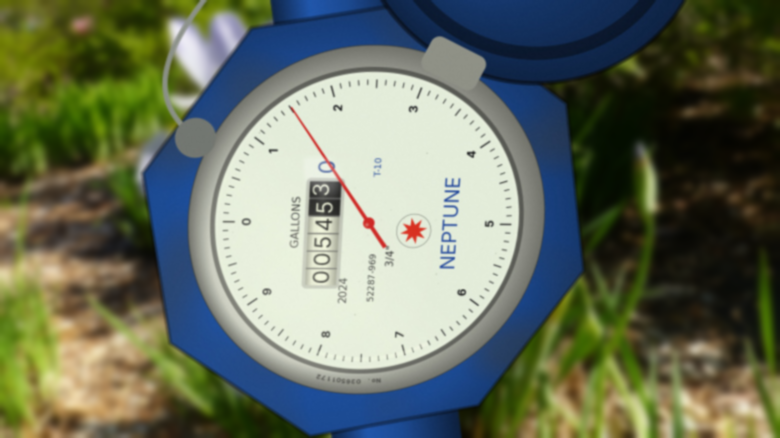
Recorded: 54531.5 gal
